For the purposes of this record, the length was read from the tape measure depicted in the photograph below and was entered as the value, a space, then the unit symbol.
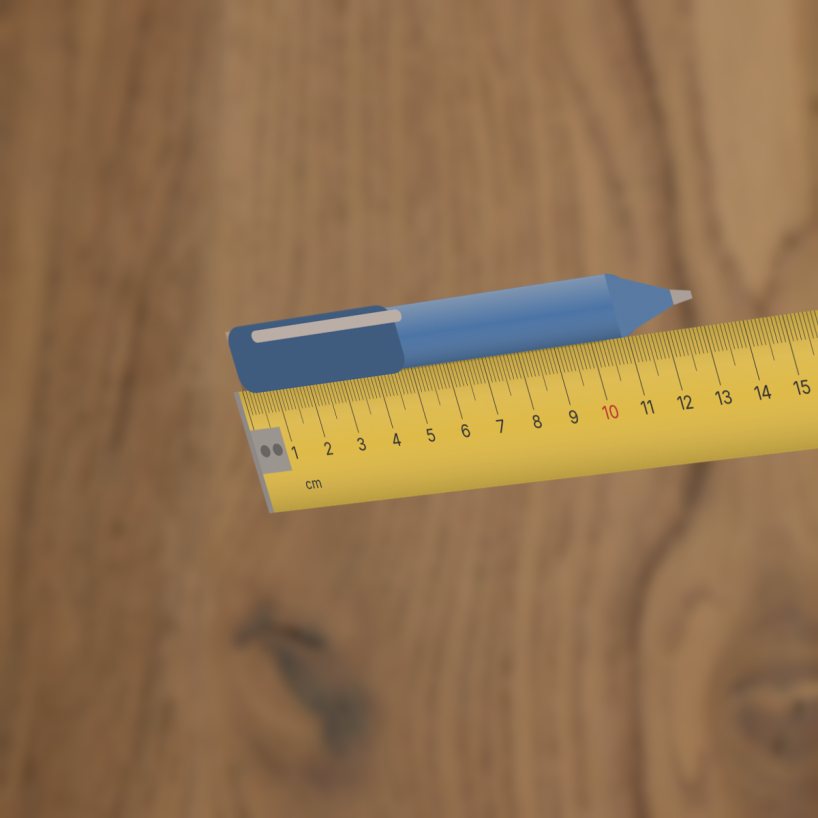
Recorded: 12.9 cm
